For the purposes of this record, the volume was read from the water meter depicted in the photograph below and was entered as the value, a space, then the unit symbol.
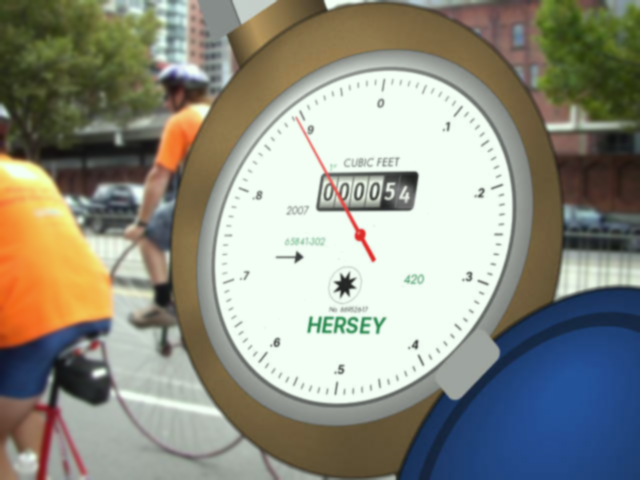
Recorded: 53.89 ft³
